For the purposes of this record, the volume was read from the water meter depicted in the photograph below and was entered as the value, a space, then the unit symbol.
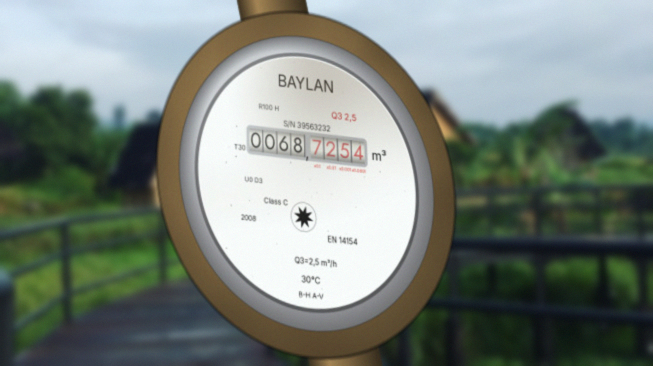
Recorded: 68.7254 m³
